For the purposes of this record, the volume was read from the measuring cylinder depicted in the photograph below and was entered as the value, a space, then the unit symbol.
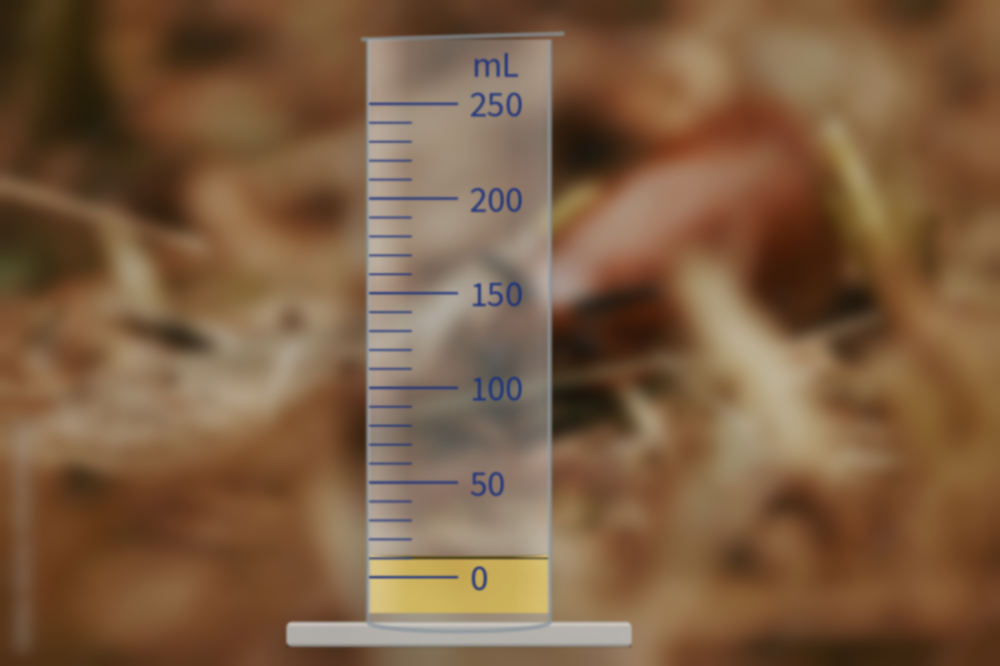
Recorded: 10 mL
